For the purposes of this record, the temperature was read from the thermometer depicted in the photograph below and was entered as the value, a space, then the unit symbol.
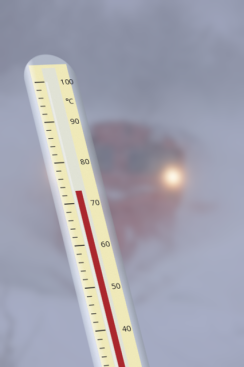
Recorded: 73 °C
